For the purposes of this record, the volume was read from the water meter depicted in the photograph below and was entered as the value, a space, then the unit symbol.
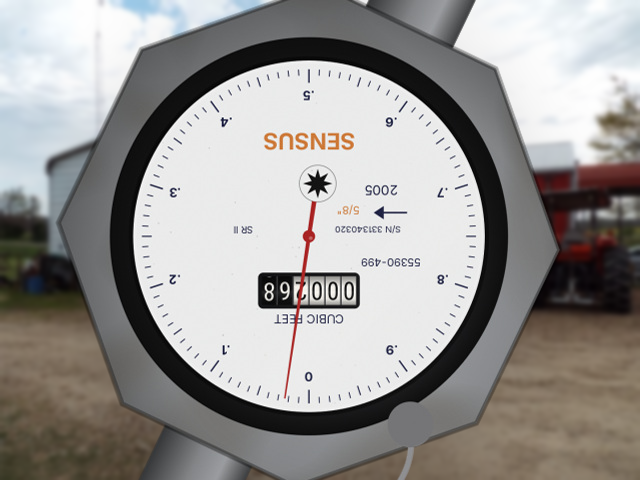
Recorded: 268.02 ft³
